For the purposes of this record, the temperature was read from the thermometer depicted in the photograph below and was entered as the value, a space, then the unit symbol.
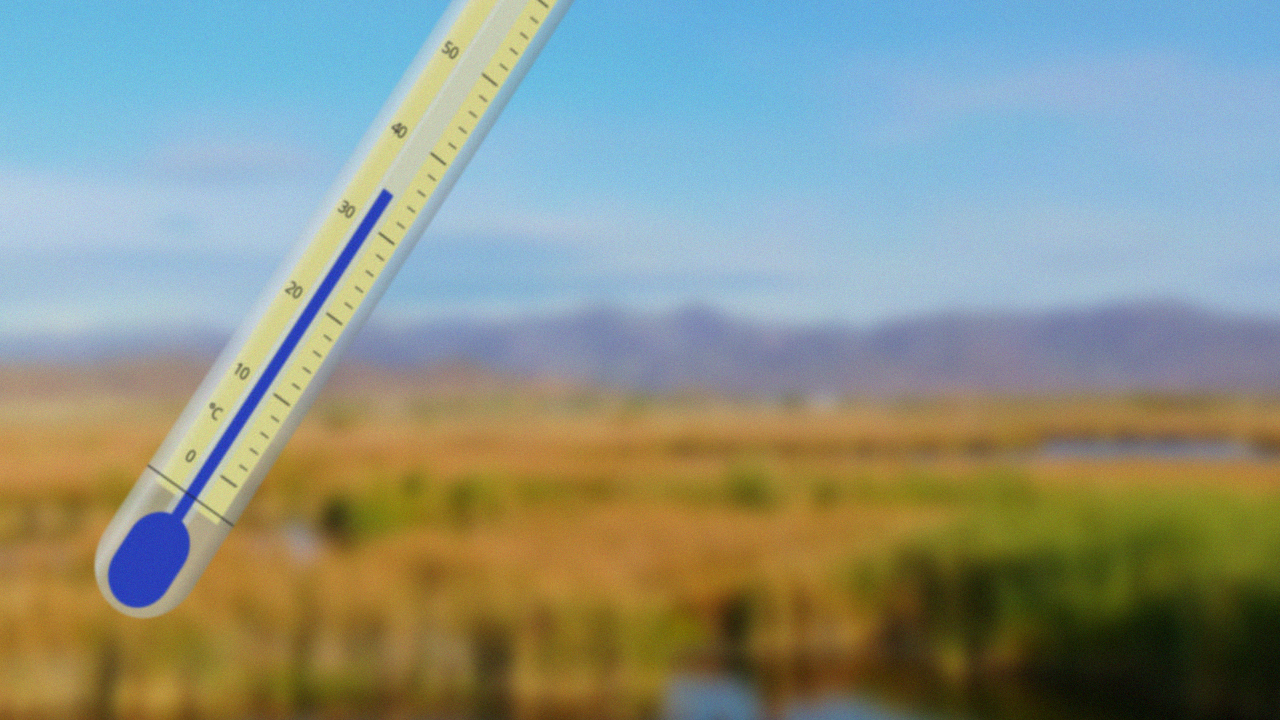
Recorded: 34 °C
